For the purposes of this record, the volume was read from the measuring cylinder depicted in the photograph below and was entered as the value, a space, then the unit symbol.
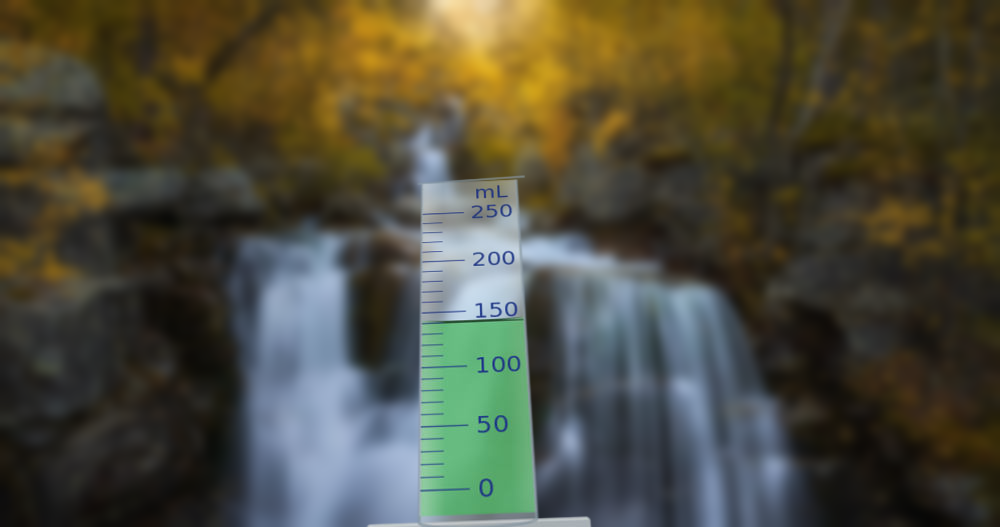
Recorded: 140 mL
